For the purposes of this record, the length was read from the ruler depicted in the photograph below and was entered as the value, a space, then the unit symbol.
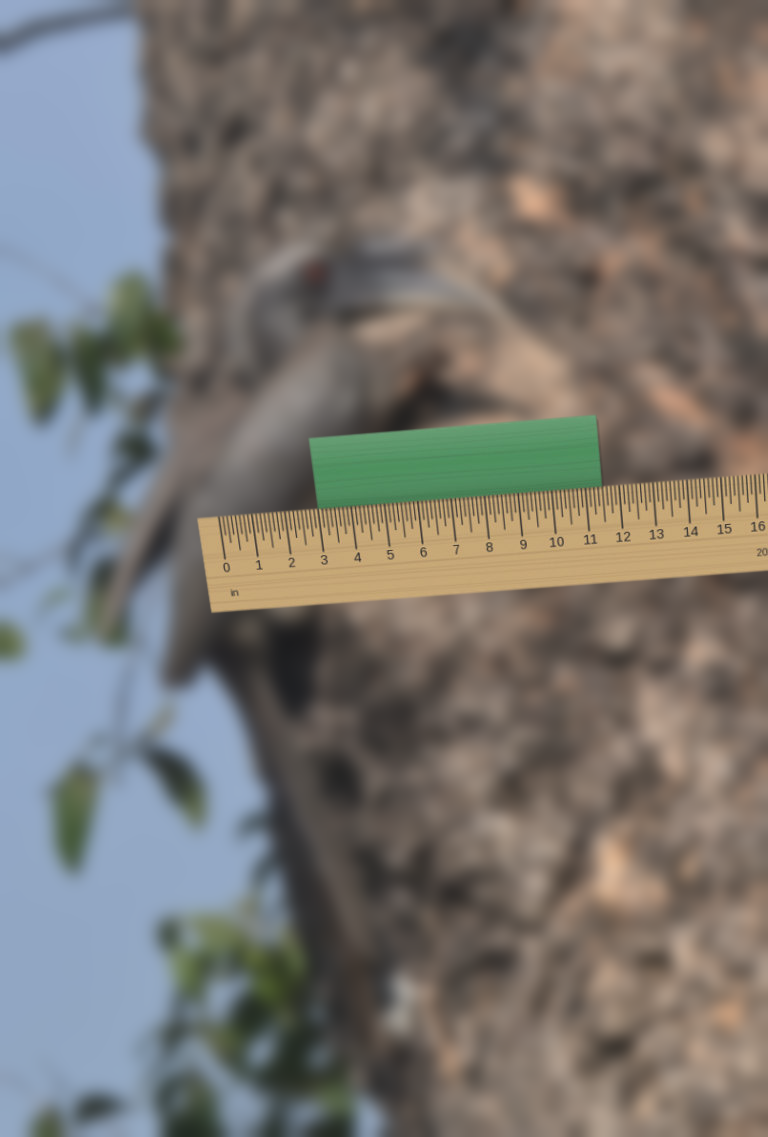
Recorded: 8.5 in
